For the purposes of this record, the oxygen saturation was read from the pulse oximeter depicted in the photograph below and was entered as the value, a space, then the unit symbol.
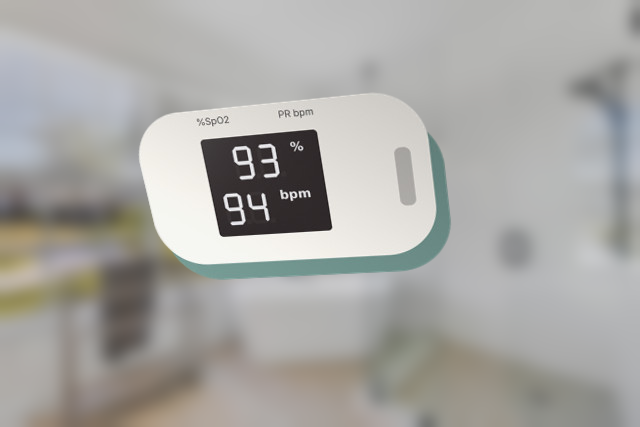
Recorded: 93 %
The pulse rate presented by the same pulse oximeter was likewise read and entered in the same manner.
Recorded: 94 bpm
